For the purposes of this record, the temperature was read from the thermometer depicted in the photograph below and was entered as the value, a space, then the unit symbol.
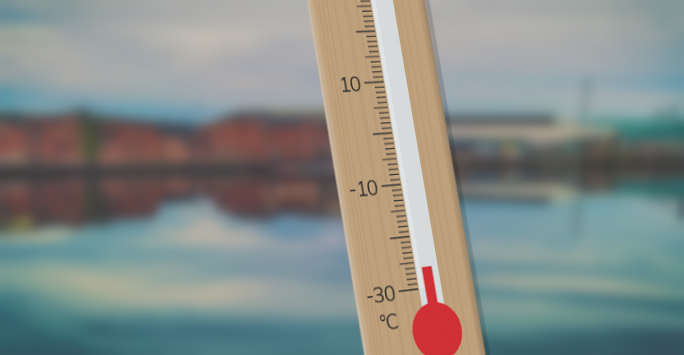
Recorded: -26 °C
